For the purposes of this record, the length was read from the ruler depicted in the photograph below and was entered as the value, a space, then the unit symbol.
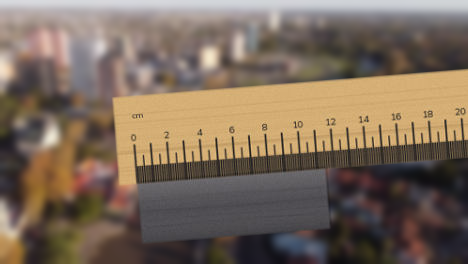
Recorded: 11.5 cm
